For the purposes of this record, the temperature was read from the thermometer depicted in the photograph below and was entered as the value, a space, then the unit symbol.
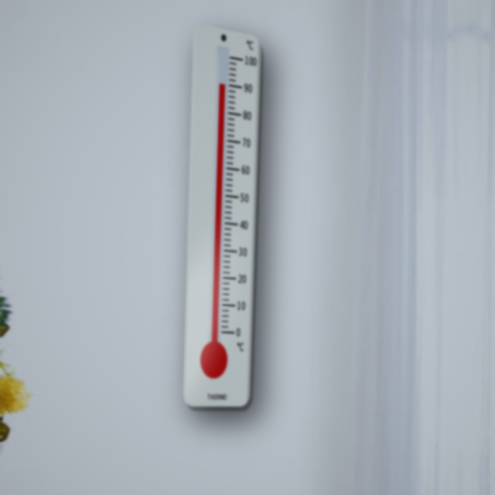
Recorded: 90 °C
